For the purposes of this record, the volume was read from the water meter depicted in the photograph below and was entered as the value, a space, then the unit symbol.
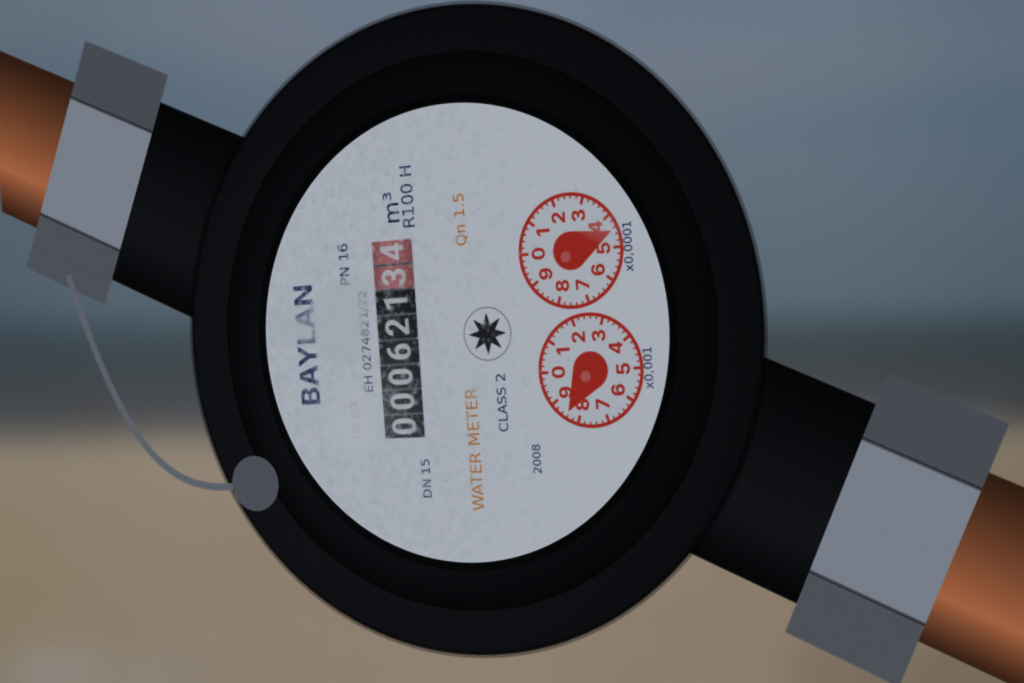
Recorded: 621.3484 m³
